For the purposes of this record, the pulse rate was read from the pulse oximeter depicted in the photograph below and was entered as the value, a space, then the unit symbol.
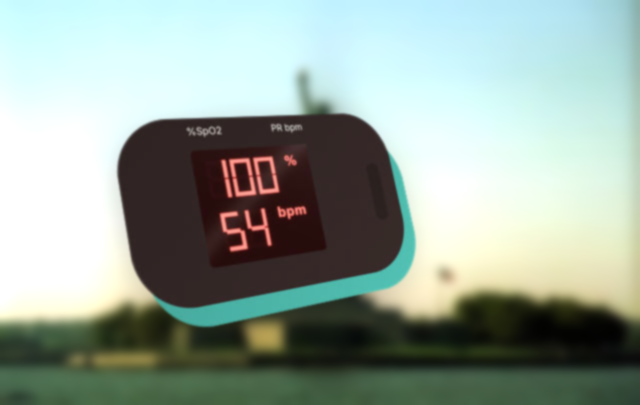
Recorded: 54 bpm
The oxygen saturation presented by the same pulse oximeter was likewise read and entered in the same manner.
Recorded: 100 %
